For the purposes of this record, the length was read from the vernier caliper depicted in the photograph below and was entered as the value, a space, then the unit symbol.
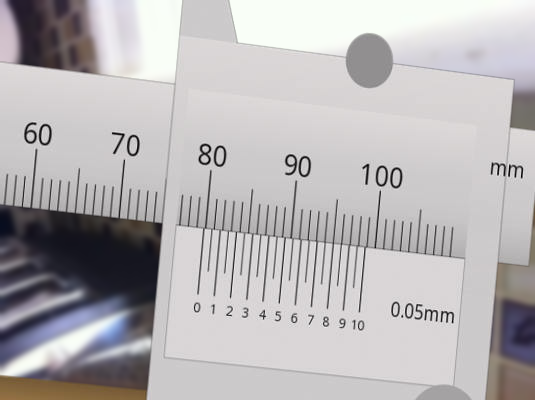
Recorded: 79.8 mm
